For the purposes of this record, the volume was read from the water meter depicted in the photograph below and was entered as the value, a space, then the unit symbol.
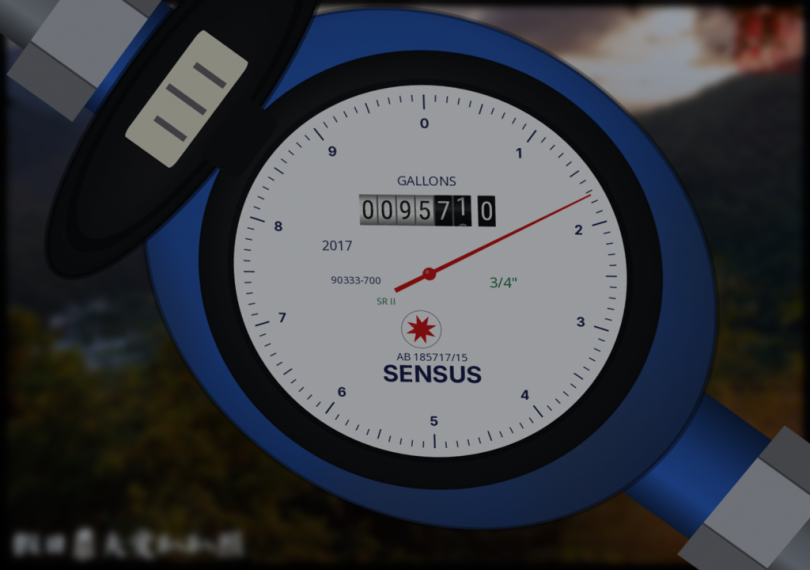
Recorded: 95711.7 gal
